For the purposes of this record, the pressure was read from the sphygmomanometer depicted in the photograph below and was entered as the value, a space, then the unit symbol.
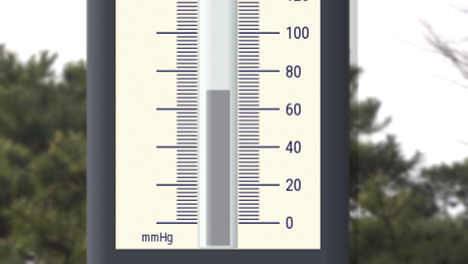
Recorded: 70 mmHg
